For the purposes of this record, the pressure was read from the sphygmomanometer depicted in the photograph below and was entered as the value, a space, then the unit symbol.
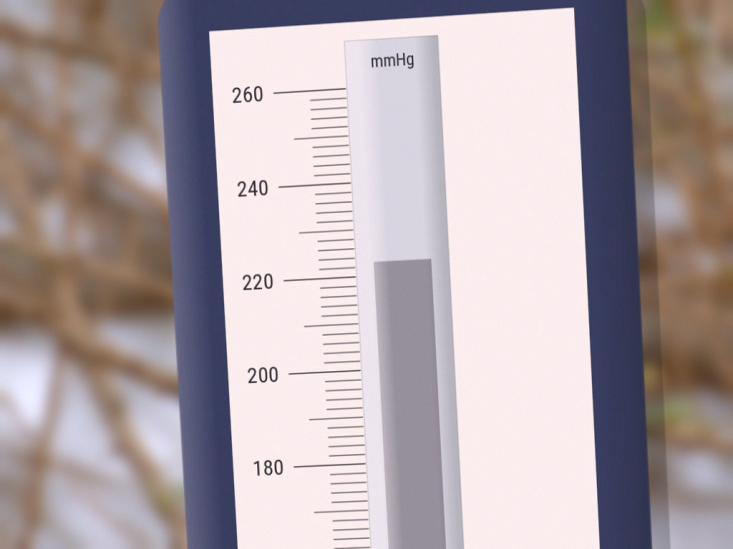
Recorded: 223 mmHg
